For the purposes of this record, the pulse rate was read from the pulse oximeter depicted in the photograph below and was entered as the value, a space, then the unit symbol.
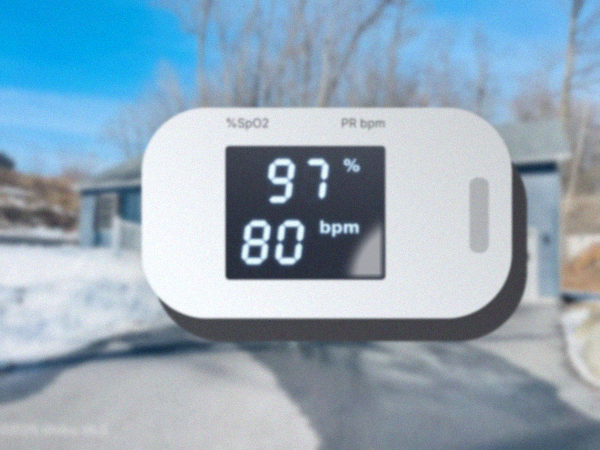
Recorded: 80 bpm
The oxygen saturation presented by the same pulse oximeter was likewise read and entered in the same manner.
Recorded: 97 %
